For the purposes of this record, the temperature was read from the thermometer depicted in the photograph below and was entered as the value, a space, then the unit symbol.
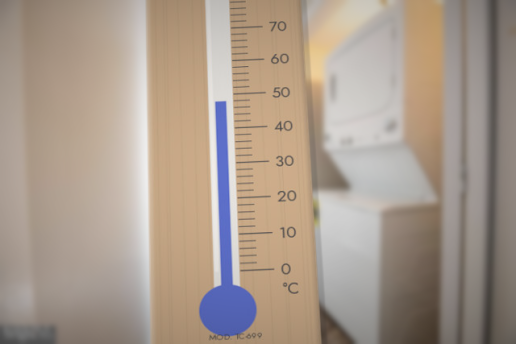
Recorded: 48 °C
